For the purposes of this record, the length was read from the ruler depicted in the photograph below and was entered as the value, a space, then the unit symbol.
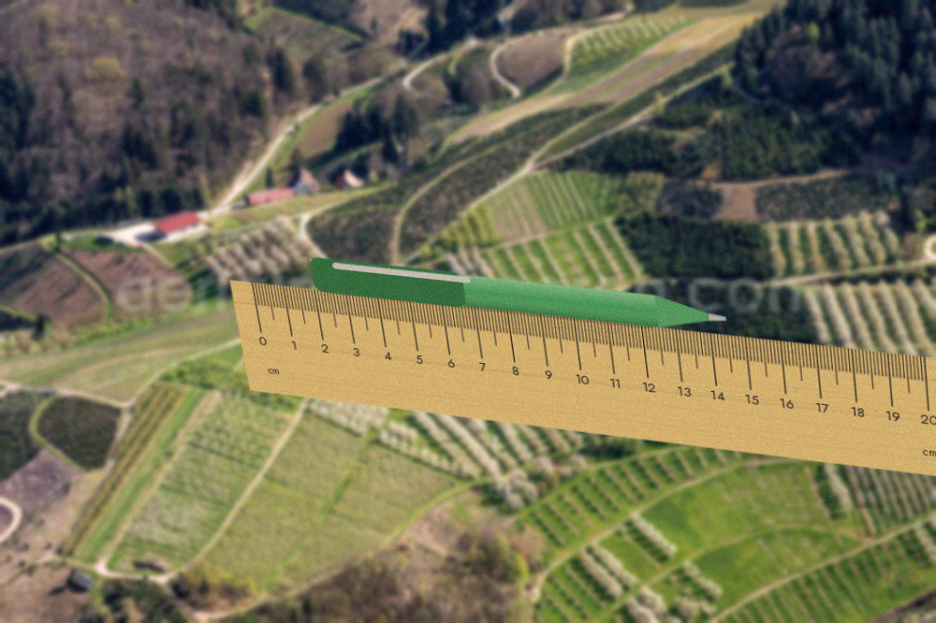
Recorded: 12.5 cm
